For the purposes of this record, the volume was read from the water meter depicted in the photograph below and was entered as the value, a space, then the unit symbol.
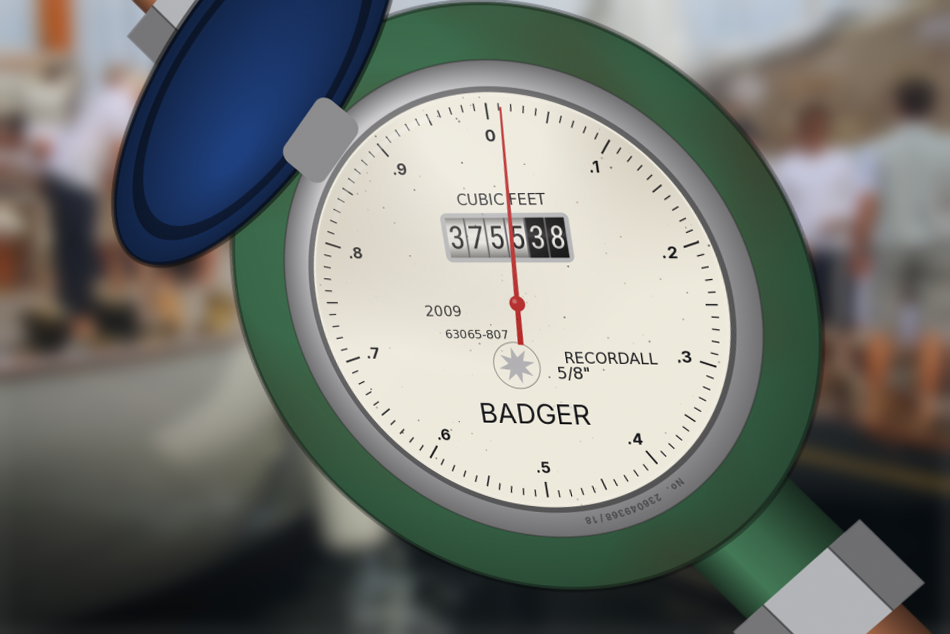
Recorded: 375538.01 ft³
